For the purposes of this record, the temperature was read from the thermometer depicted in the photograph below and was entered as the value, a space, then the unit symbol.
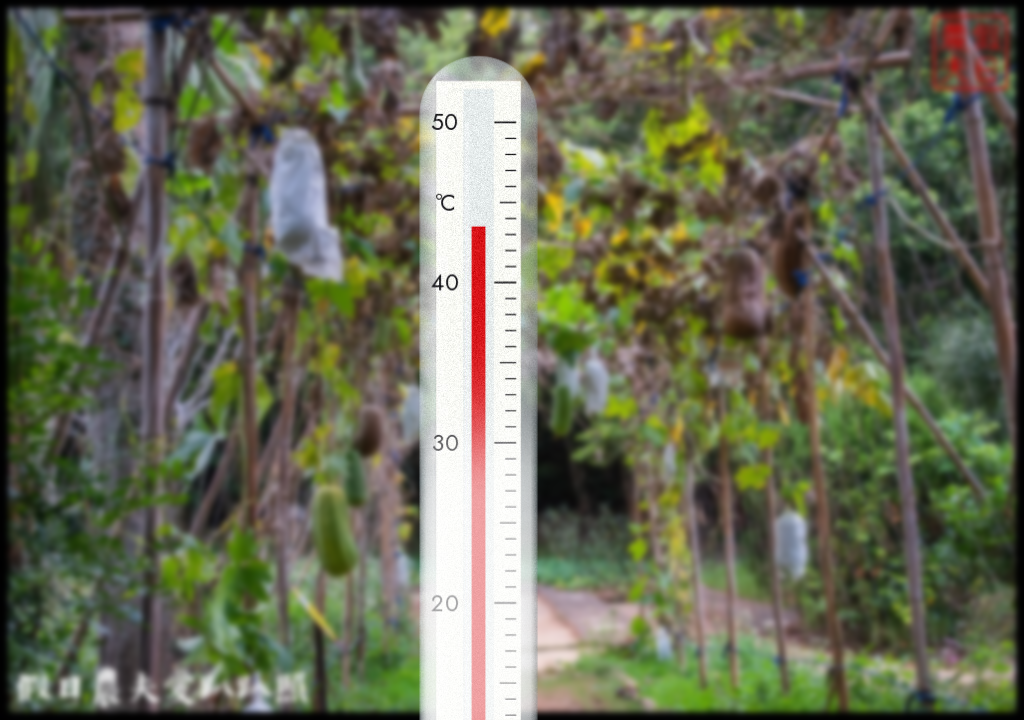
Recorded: 43.5 °C
